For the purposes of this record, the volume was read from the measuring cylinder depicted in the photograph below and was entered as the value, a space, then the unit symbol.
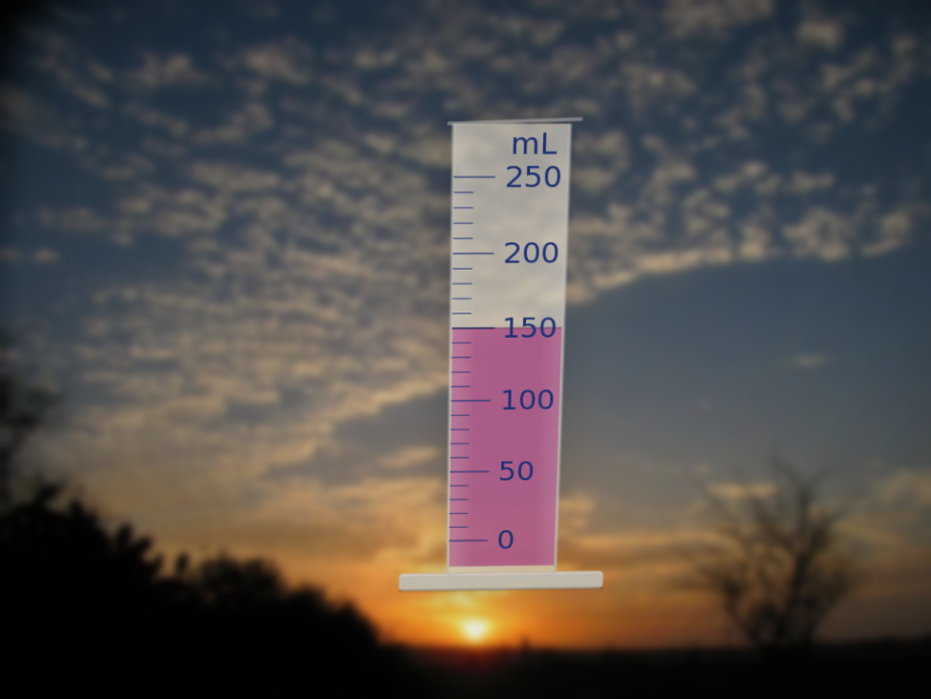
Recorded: 150 mL
